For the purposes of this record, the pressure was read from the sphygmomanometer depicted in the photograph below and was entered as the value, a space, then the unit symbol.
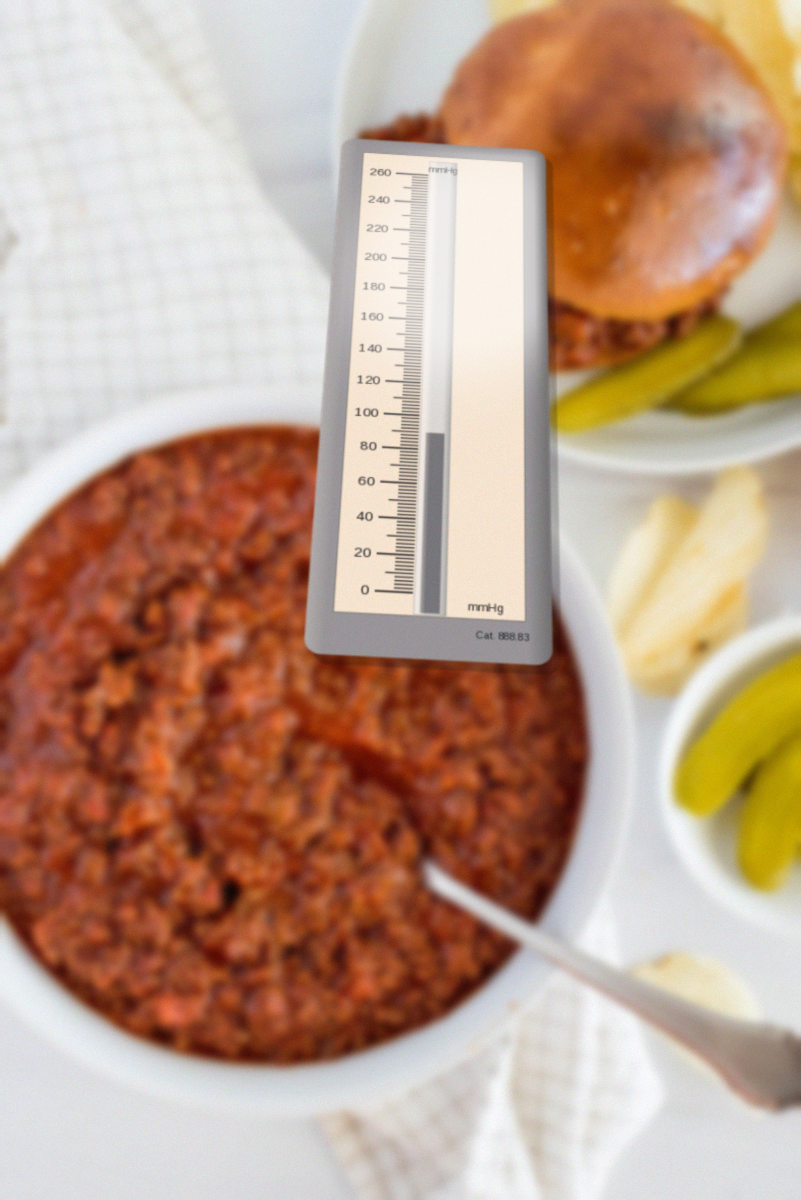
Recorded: 90 mmHg
